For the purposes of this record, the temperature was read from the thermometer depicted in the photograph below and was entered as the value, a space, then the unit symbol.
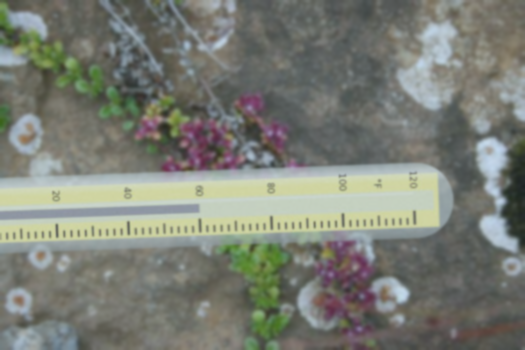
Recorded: 60 °F
